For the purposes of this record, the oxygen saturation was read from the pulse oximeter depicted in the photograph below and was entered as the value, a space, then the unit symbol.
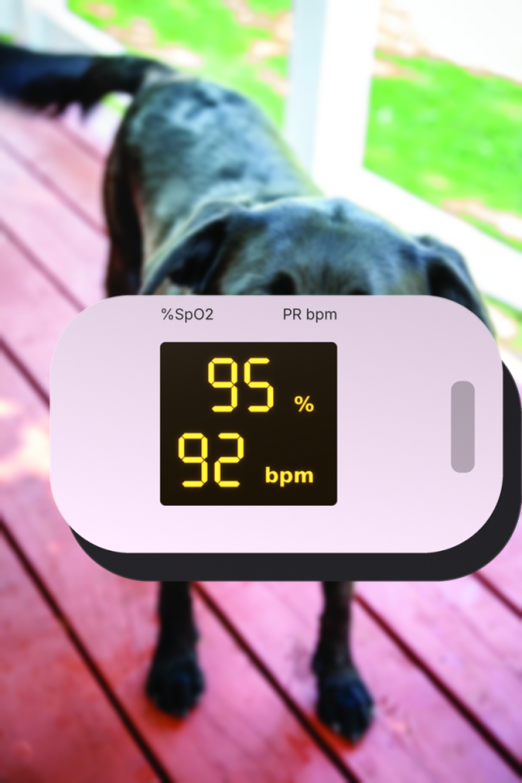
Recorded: 95 %
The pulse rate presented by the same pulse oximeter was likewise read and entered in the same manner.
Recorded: 92 bpm
